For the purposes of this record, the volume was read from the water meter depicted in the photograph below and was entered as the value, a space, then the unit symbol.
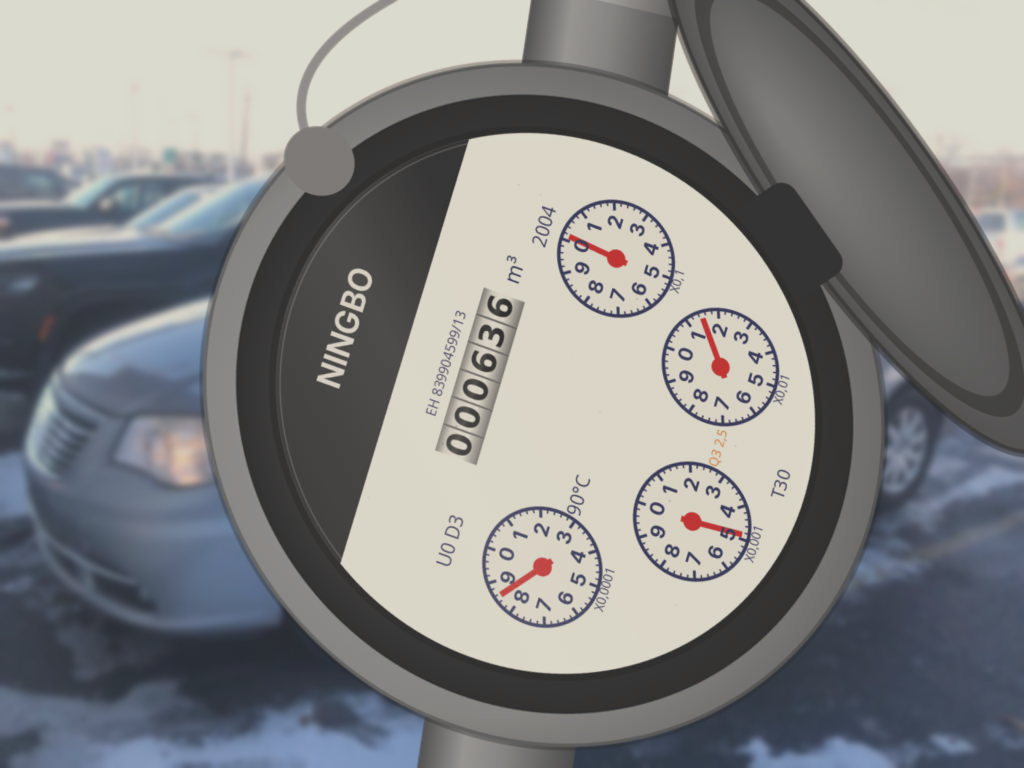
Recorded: 636.0148 m³
